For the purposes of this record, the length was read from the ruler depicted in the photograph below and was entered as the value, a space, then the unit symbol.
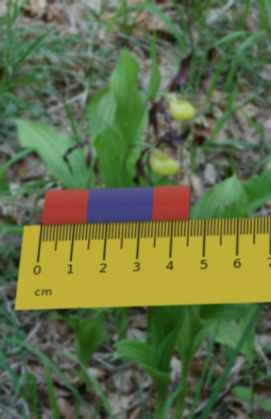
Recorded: 4.5 cm
